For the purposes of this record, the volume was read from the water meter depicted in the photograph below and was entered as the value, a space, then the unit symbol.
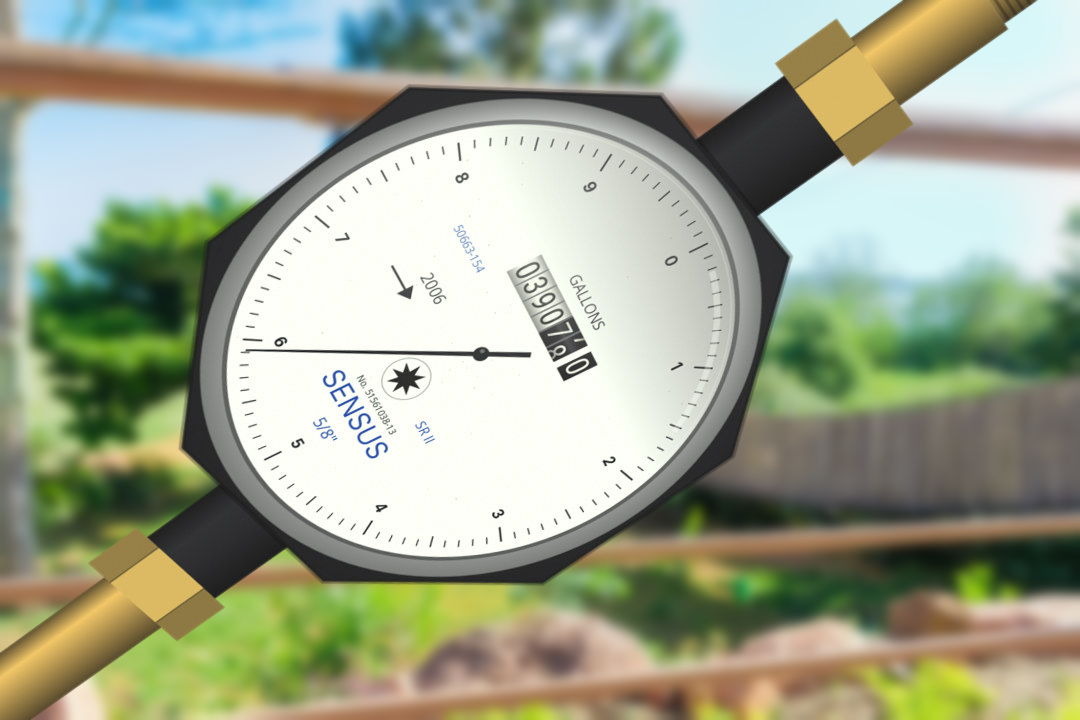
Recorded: 390775.9 gal
